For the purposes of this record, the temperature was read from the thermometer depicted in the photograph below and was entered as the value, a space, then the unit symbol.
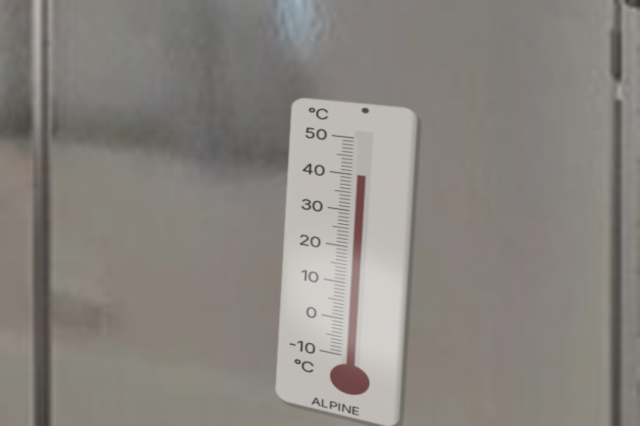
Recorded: 40 °C
